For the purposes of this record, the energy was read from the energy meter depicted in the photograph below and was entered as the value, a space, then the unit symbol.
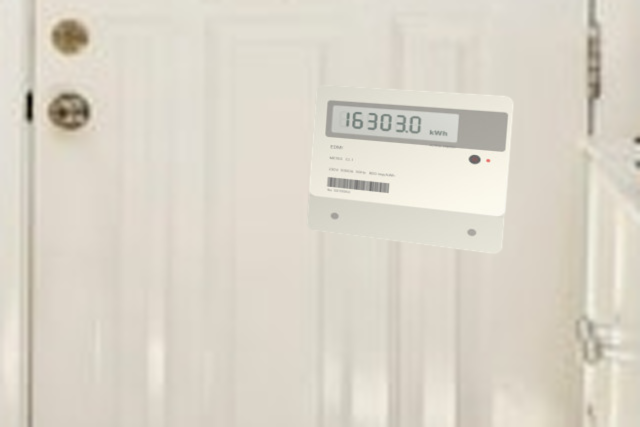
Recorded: 16303.0 kWh
